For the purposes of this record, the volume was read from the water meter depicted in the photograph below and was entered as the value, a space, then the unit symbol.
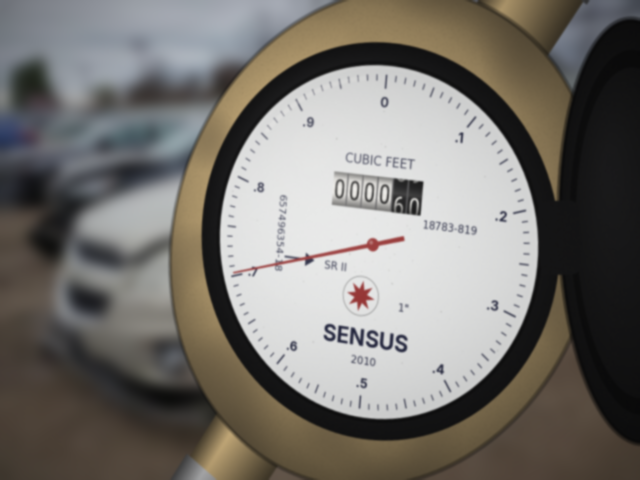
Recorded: 59.70 ft³
